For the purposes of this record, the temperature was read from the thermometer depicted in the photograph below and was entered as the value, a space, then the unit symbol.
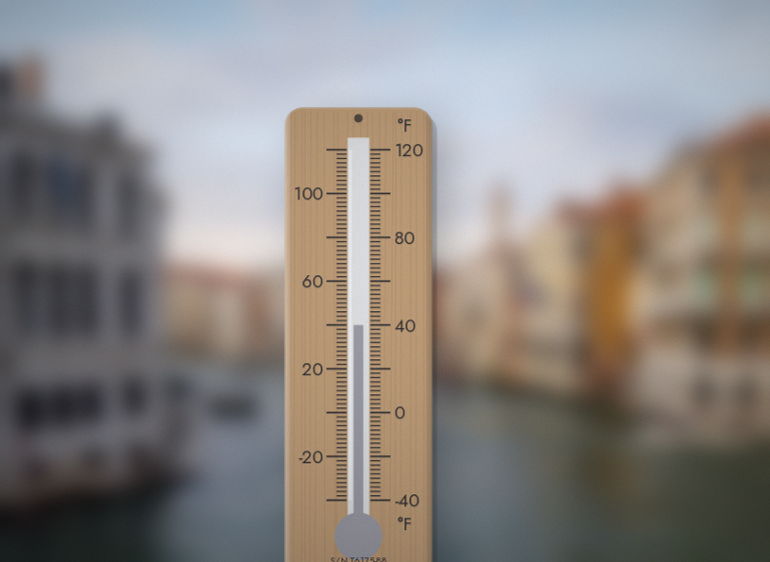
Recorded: 40 °F
